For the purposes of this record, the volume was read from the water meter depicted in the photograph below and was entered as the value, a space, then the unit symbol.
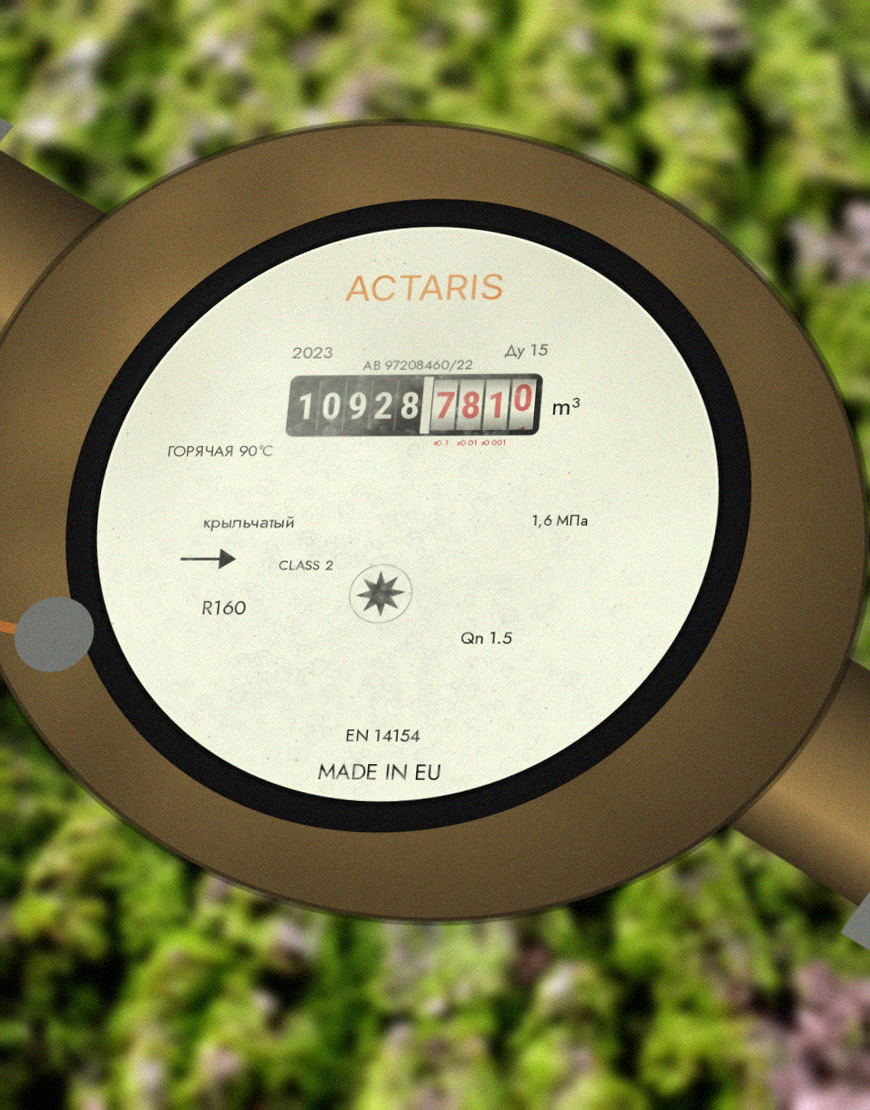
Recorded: 10928.7810 m³
